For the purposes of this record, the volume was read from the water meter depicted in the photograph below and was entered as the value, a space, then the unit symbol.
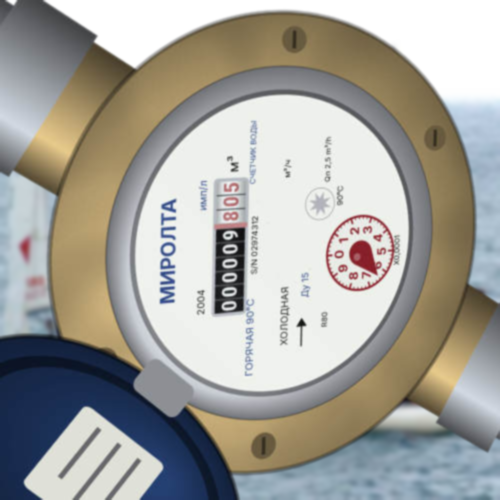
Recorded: 9.8056 m³
